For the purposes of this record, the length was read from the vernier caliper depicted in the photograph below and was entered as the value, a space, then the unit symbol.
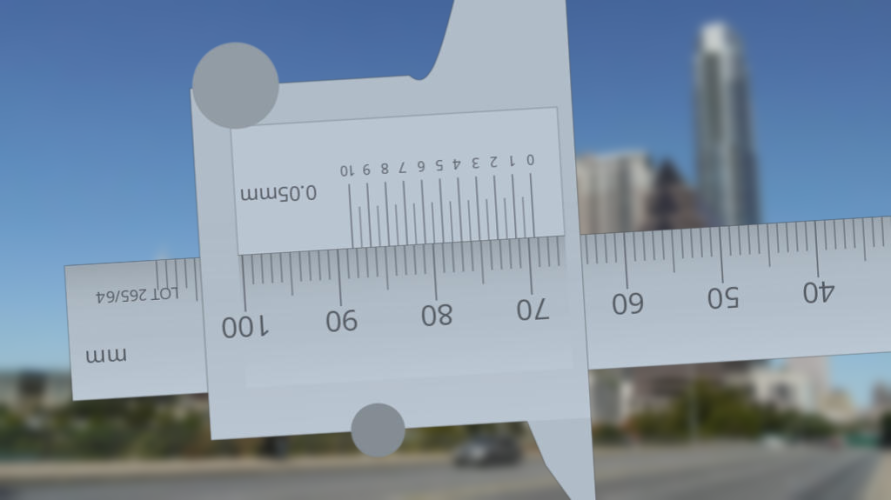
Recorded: 69.4 mm
